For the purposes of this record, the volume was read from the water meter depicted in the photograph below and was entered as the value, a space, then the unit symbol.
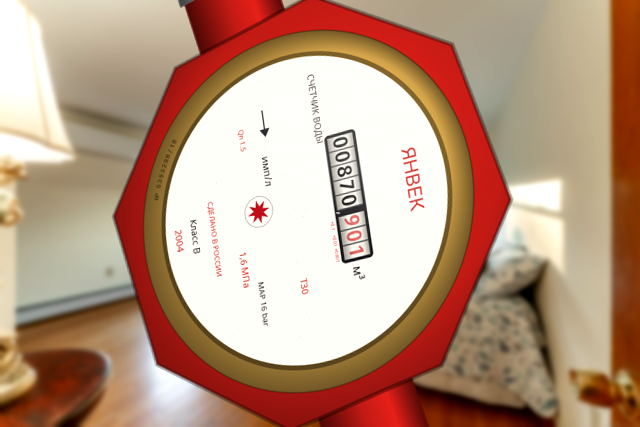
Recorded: 870.901 m³
